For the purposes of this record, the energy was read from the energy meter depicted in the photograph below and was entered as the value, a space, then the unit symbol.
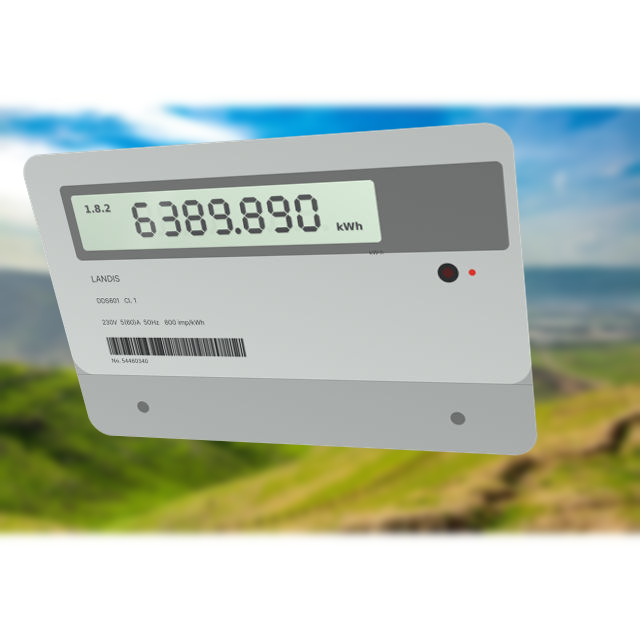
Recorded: 6389.890 kWh
